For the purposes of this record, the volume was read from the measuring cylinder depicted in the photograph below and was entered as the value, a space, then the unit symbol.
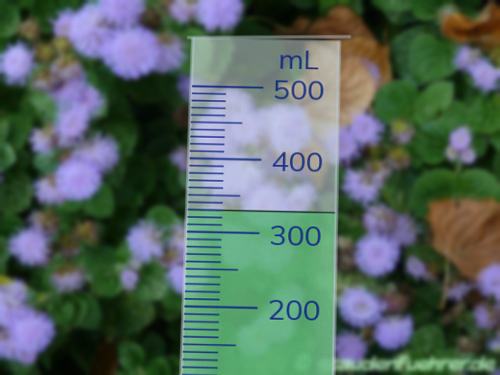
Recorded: 330 mL
